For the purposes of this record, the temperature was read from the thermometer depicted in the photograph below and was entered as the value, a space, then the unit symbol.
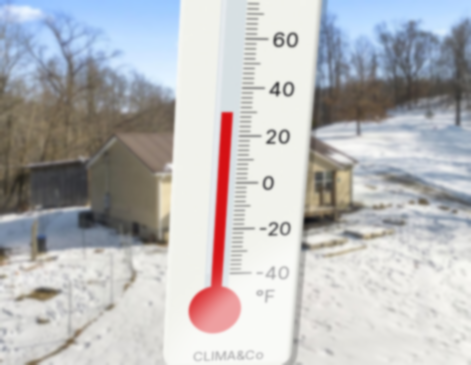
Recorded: 30 °F
